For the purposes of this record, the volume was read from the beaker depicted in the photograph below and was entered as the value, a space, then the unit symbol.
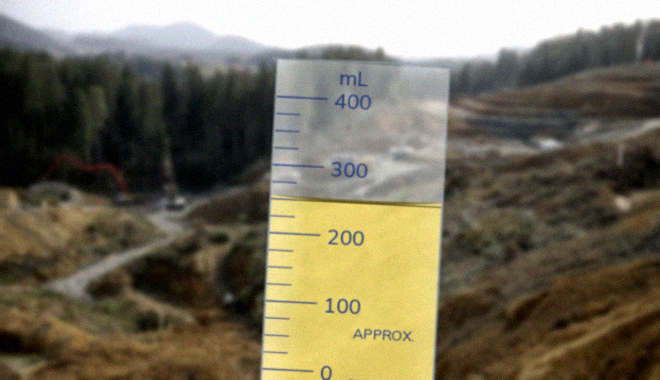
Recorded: 250 mL
